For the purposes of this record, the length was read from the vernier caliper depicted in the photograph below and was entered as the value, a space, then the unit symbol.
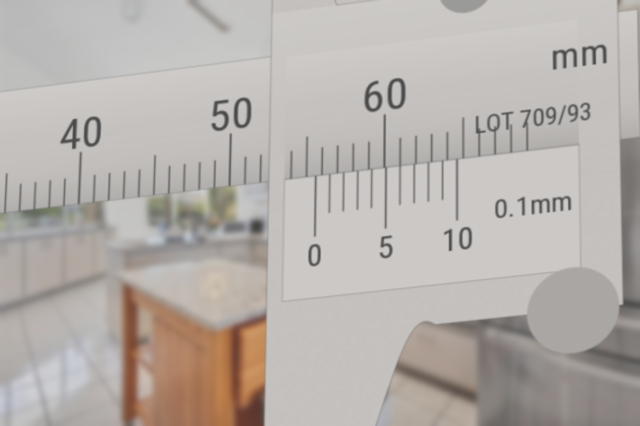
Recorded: 55.6 mm
